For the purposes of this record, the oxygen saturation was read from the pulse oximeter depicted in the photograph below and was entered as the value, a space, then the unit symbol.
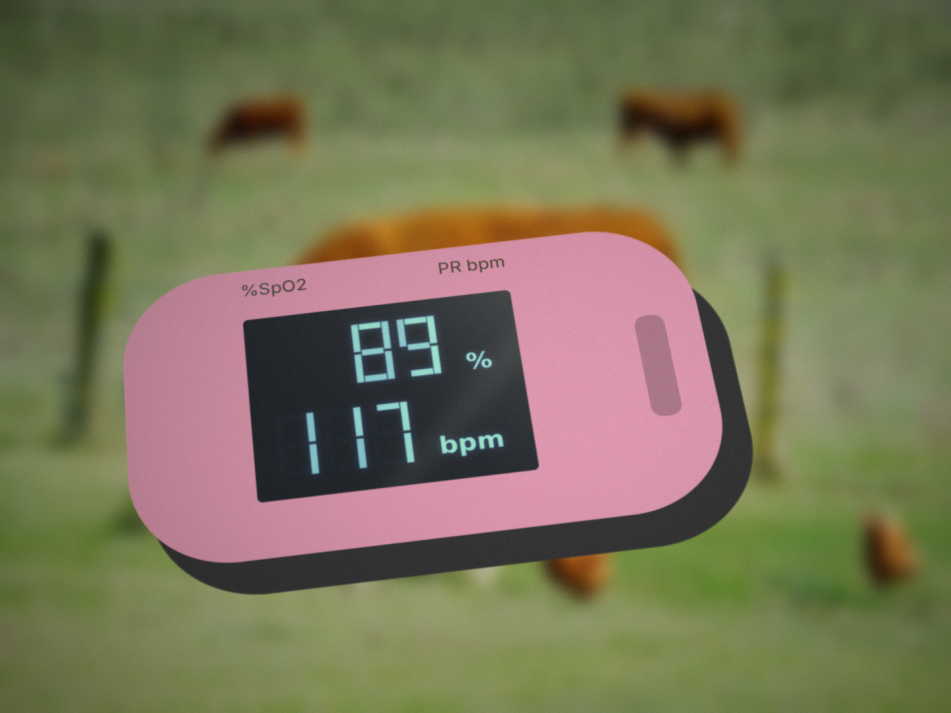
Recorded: 89 %
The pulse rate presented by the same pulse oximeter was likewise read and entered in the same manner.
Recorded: 117 bpm
